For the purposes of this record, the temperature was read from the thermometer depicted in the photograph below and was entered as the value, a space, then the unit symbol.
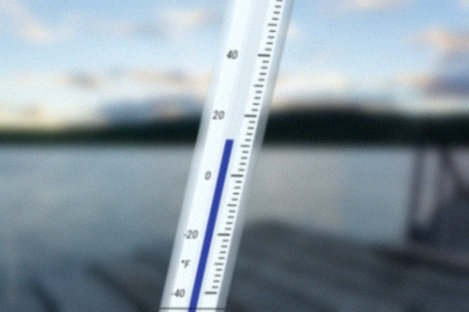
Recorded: 12 °F
